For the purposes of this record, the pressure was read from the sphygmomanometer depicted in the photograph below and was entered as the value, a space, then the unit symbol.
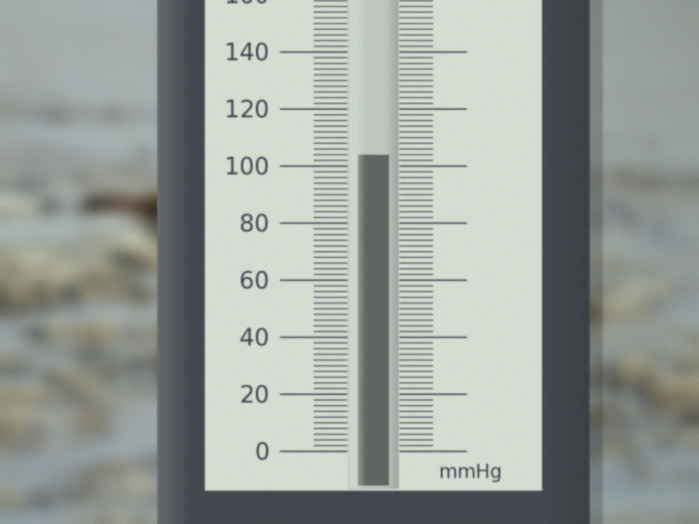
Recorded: 104 mmHg
